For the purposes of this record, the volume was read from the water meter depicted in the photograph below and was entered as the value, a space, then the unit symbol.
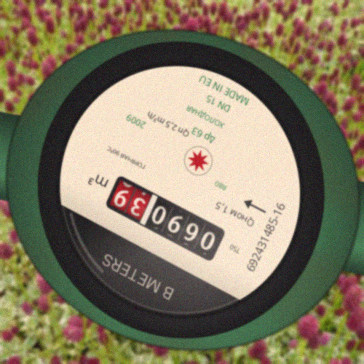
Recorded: 690.39 m³
